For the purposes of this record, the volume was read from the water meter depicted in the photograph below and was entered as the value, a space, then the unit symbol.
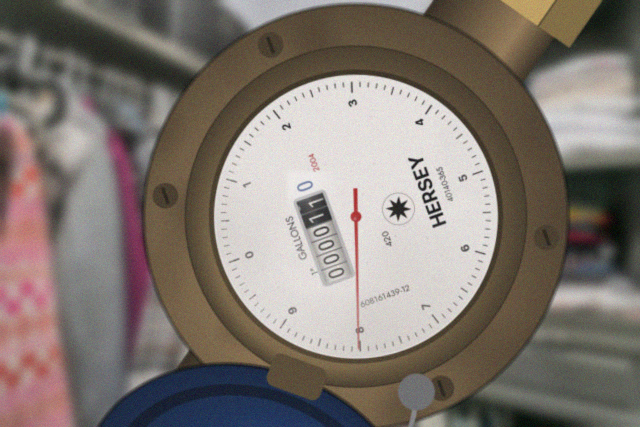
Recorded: 108.0 gal
